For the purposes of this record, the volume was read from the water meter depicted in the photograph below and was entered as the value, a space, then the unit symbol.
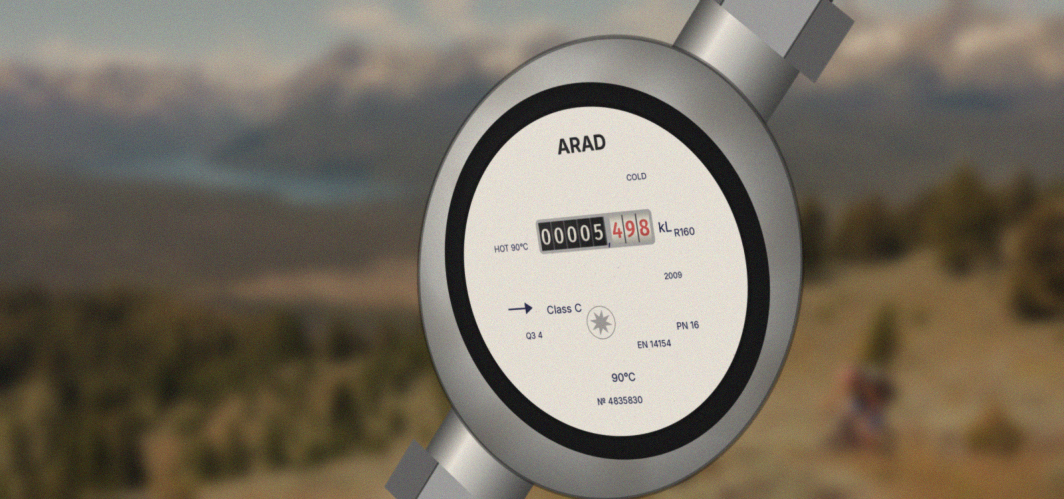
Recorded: 5.498 kL
